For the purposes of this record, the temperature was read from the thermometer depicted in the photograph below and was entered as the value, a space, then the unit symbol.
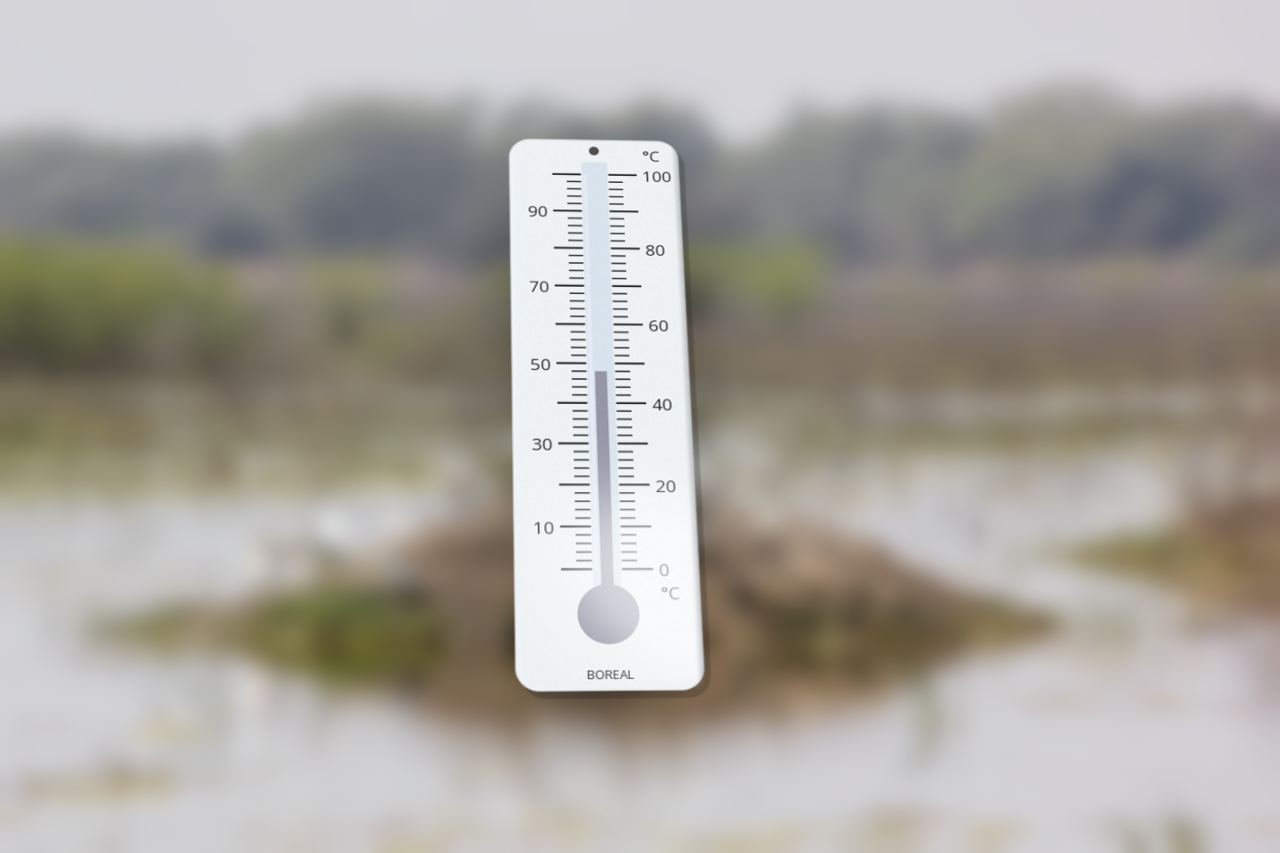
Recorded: 48 °C
